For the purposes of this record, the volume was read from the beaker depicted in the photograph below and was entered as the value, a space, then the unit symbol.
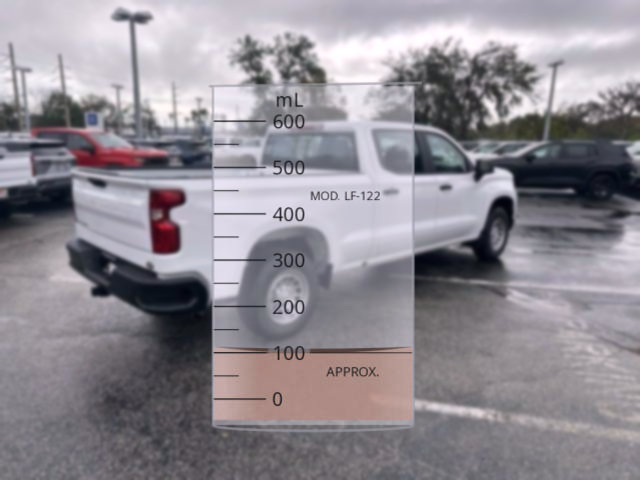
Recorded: 100 mL
